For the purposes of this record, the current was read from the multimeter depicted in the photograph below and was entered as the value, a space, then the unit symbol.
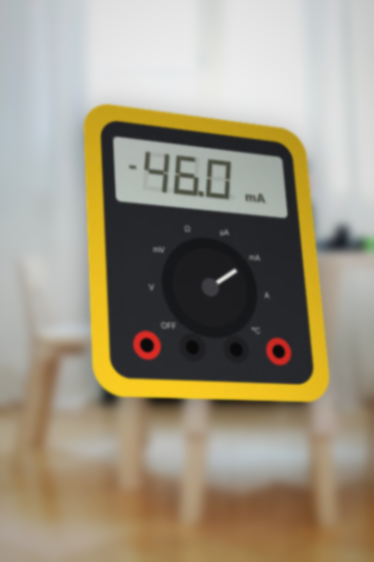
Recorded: -46.0 mA
